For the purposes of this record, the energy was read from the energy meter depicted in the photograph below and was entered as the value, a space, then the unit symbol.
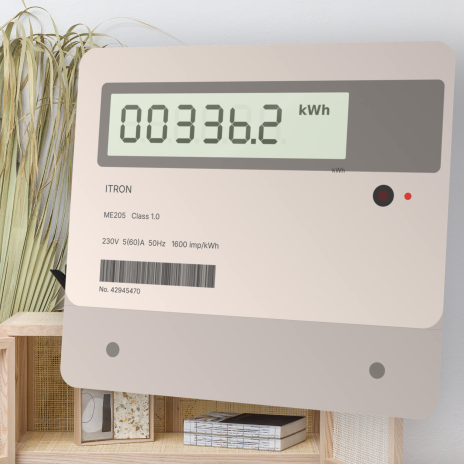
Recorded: 336.2 kWh
